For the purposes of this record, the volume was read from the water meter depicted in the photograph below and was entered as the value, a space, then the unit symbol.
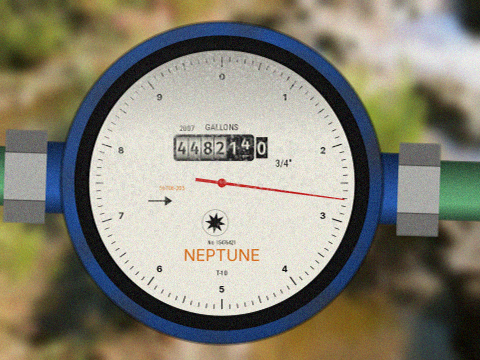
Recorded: 4482142.7 gal
